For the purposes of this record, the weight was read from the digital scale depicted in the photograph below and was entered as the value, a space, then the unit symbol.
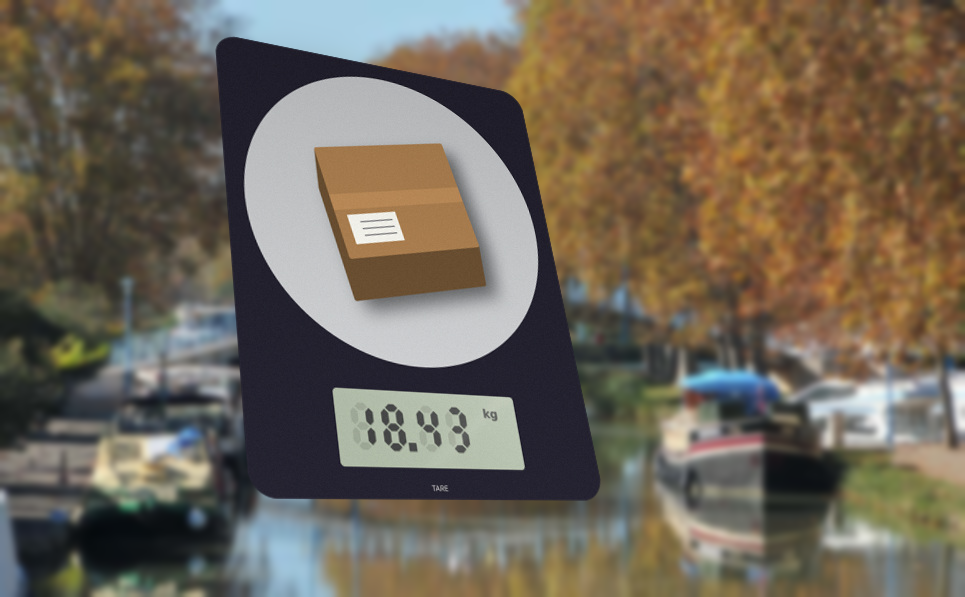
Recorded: 18.43 kg
